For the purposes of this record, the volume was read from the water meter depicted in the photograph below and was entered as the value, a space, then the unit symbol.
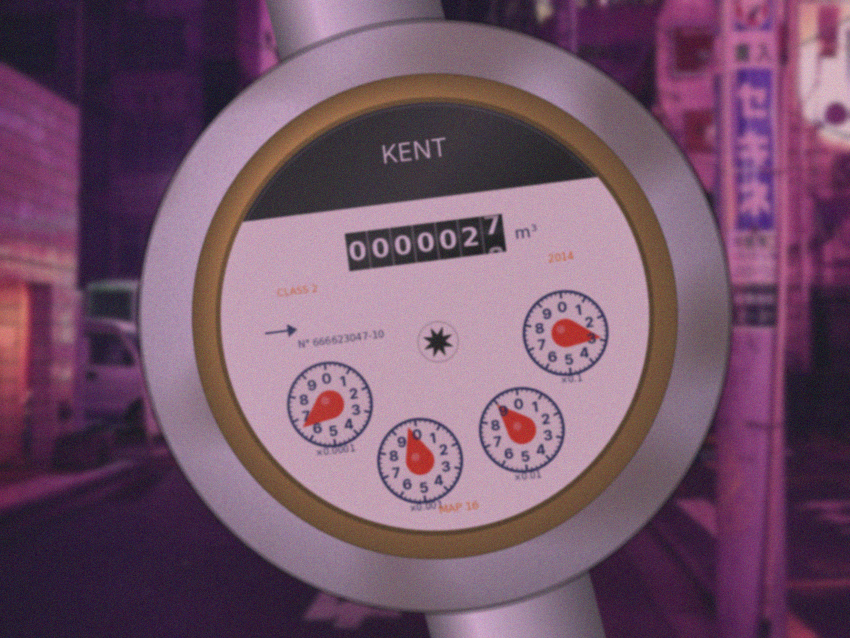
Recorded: 27.2896 m³
